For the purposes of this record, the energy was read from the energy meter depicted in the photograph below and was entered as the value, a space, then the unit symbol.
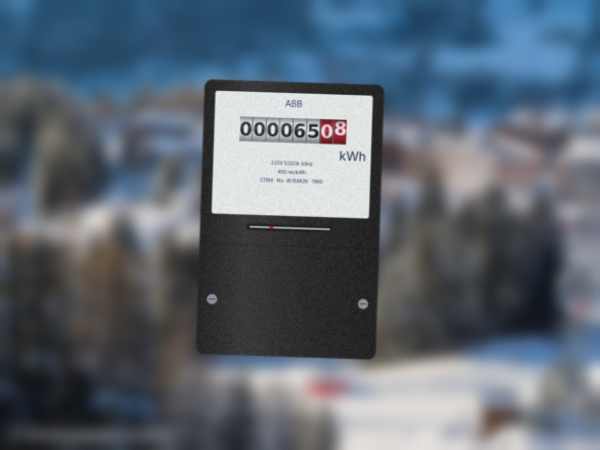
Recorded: 65.08 kWh
